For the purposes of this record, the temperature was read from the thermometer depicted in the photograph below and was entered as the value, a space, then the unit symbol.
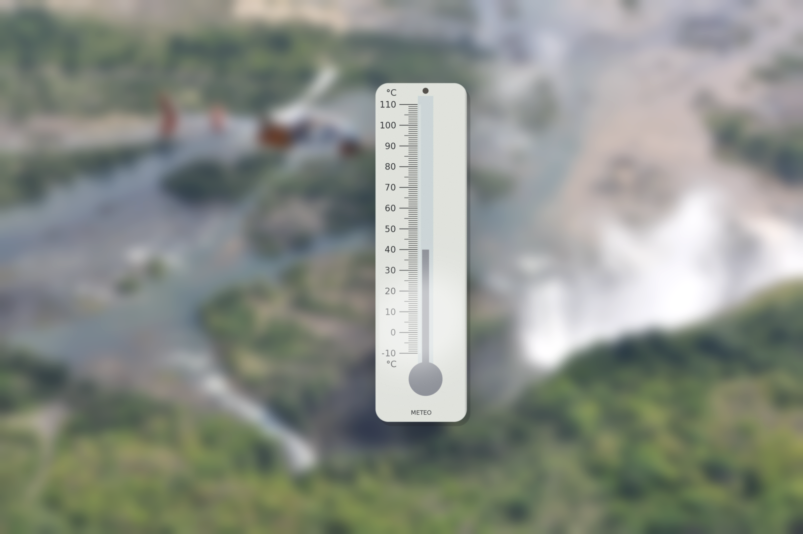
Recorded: 40 °C
